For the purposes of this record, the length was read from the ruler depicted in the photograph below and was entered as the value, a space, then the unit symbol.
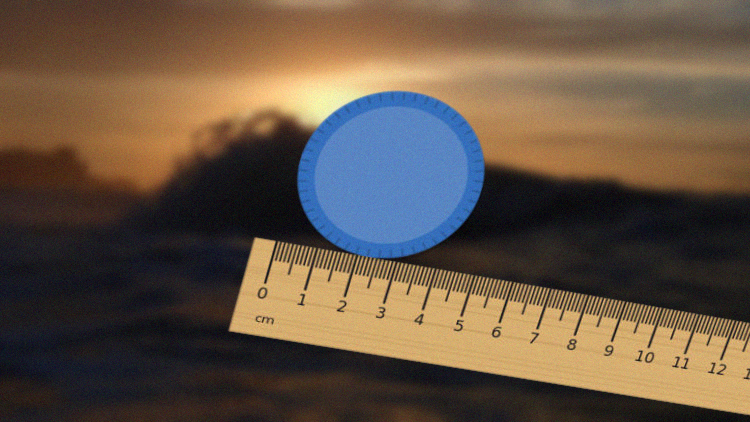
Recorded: 4.5 cm
